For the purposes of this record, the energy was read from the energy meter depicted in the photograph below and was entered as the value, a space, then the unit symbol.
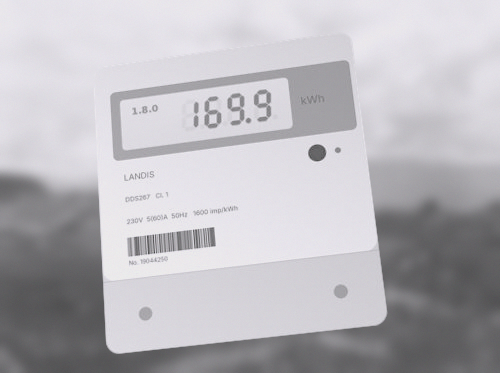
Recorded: 169.9 kWh
